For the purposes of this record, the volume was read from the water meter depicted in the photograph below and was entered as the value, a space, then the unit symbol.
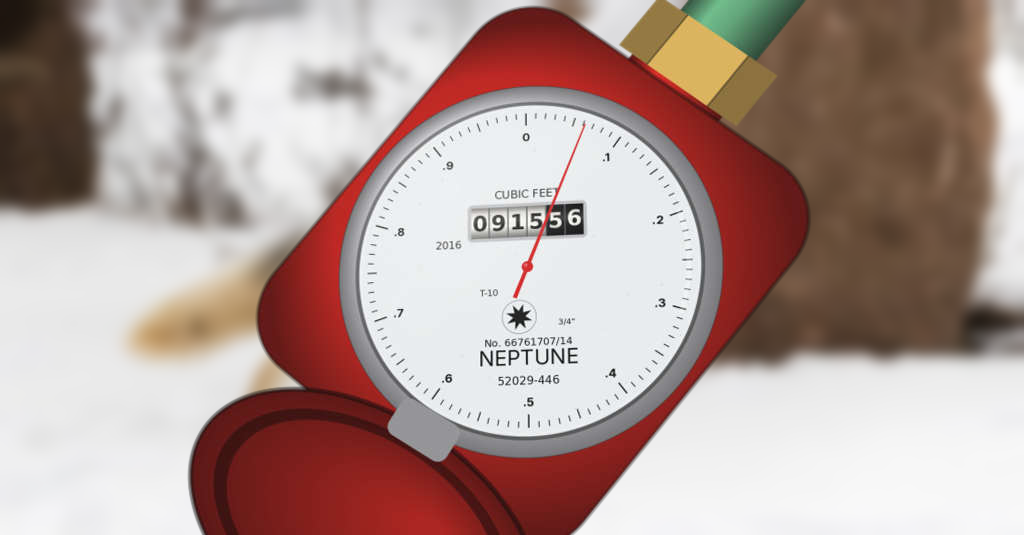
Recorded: 91556.06 ft³
